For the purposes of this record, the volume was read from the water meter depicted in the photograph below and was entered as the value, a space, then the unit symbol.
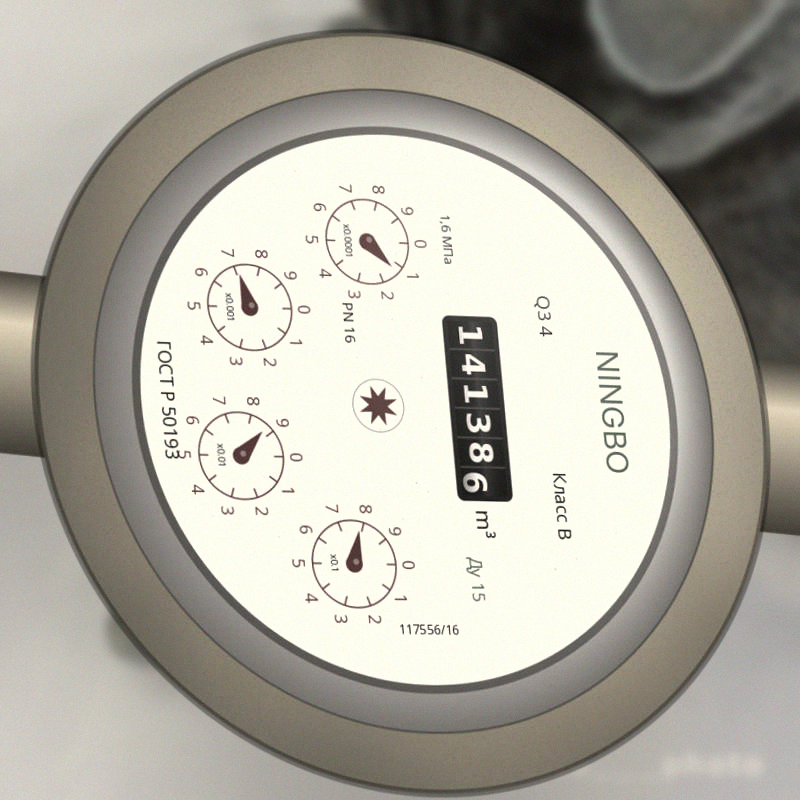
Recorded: 141385.7871 m³
